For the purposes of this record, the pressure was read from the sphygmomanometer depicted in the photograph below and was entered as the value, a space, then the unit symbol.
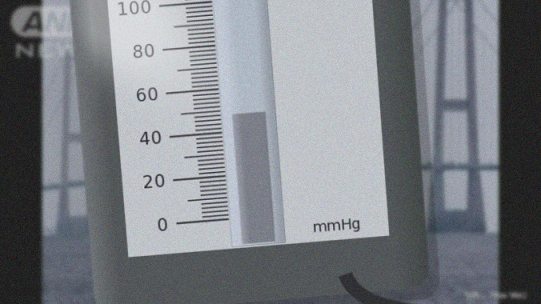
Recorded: 48 mmHg
